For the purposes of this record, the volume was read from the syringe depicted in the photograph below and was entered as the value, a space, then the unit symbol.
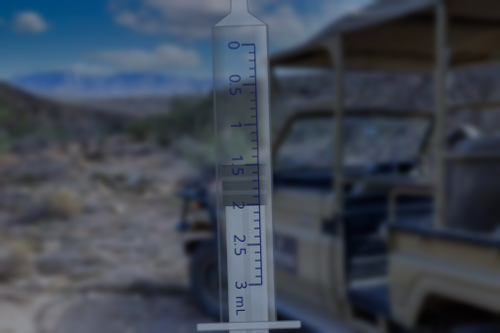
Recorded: 1.5 mL
